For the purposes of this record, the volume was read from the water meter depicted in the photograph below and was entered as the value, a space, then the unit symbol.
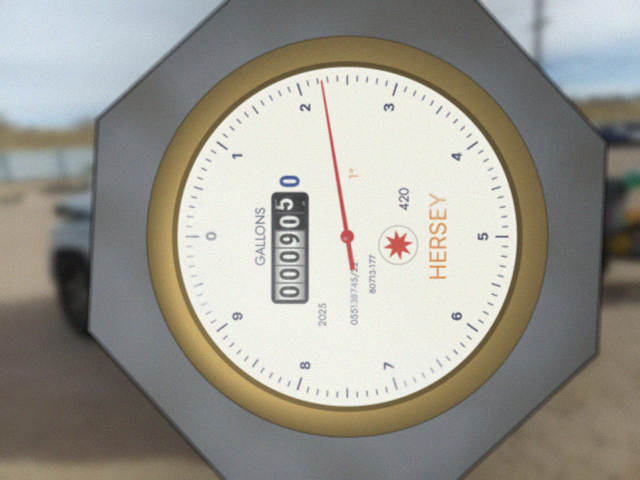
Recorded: 9052.2 gal
